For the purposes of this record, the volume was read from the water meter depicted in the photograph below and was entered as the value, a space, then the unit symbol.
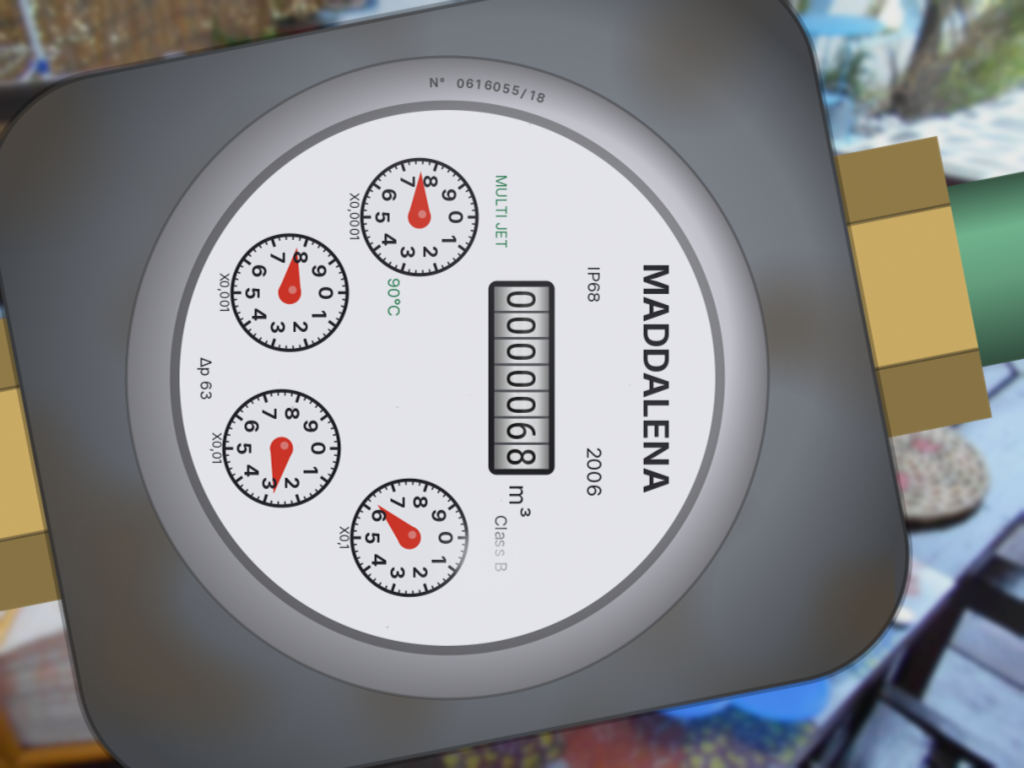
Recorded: 68.6277 m³
